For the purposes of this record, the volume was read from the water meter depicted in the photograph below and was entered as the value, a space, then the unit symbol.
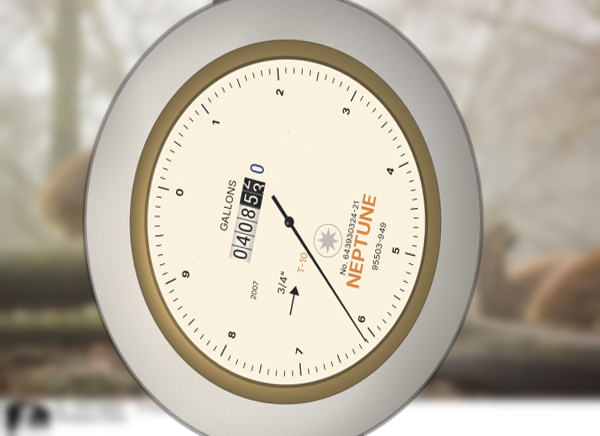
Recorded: 408526.1 gal
